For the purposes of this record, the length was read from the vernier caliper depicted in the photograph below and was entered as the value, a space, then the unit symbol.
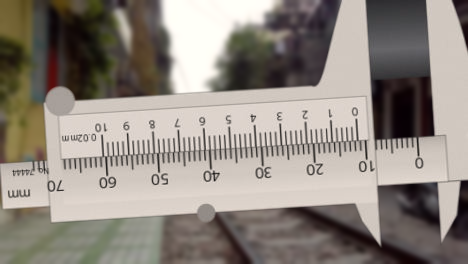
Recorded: 11.5 mm
